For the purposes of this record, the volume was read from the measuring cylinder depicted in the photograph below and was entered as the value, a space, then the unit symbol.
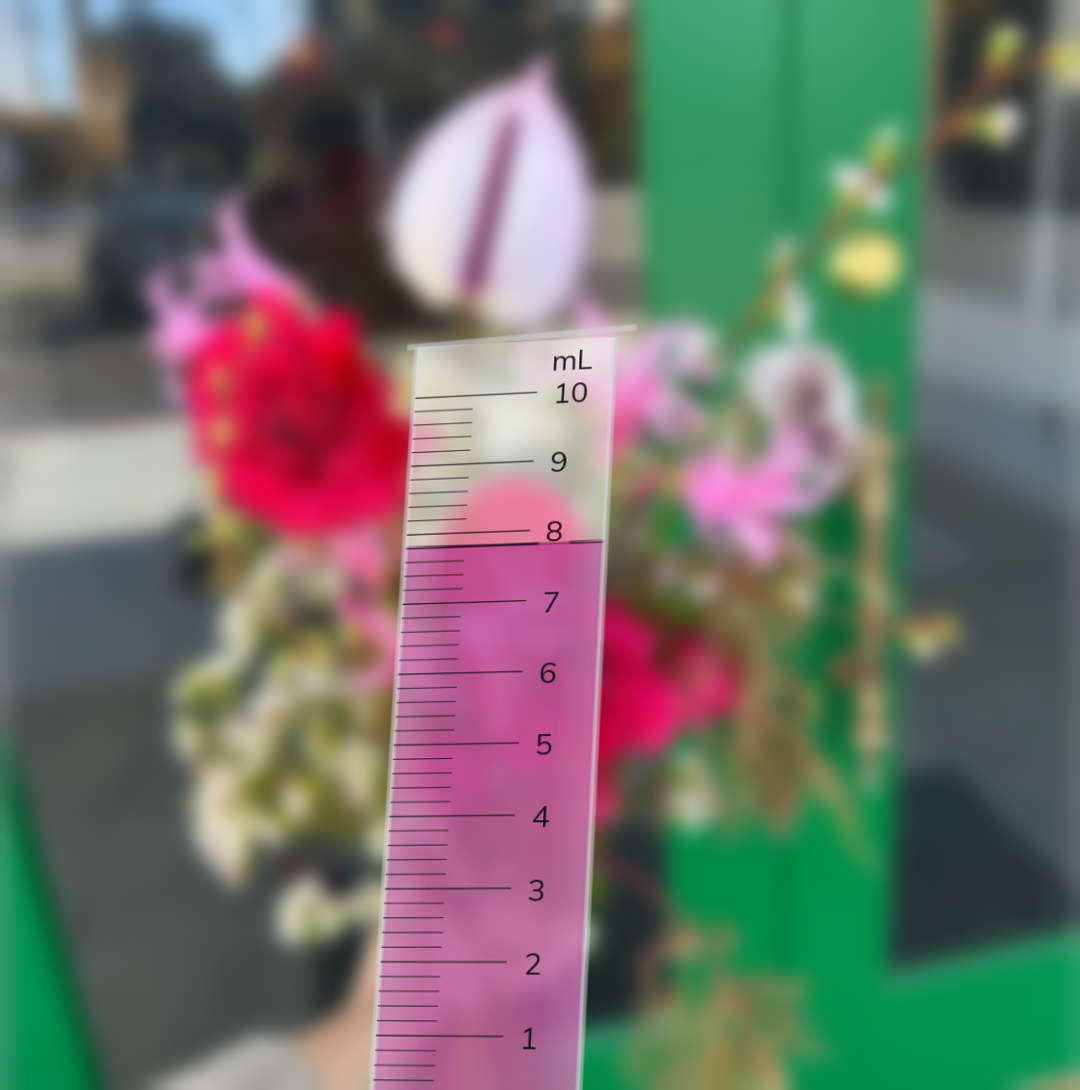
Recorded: 7.8 mL
